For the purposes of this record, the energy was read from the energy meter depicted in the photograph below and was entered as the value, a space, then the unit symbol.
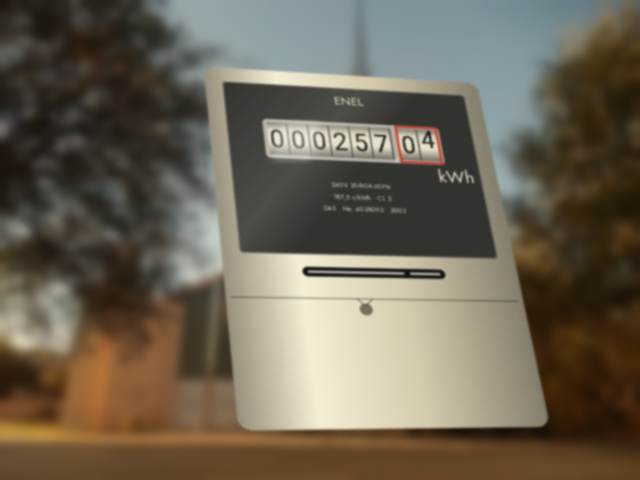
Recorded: 257.04 kWh
